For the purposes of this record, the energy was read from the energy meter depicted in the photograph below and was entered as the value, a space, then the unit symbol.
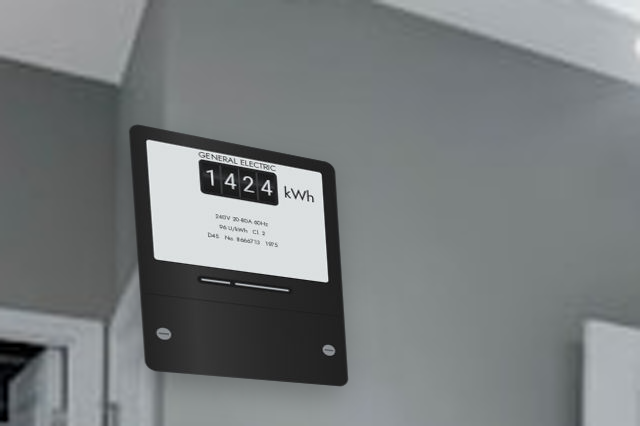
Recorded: 1424 kWh
